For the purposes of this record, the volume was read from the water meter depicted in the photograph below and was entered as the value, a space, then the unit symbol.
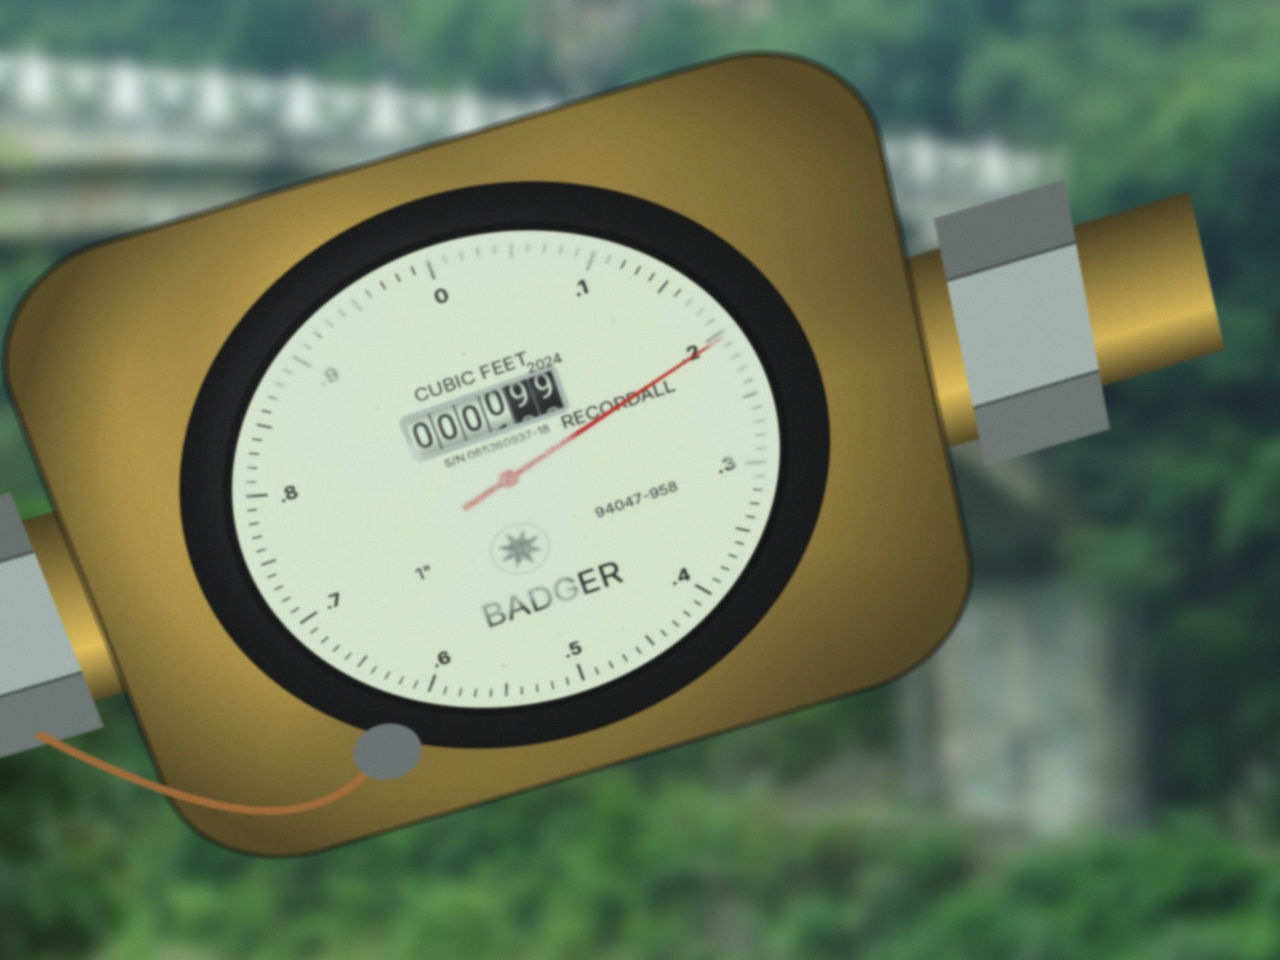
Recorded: 99.20 ft³
